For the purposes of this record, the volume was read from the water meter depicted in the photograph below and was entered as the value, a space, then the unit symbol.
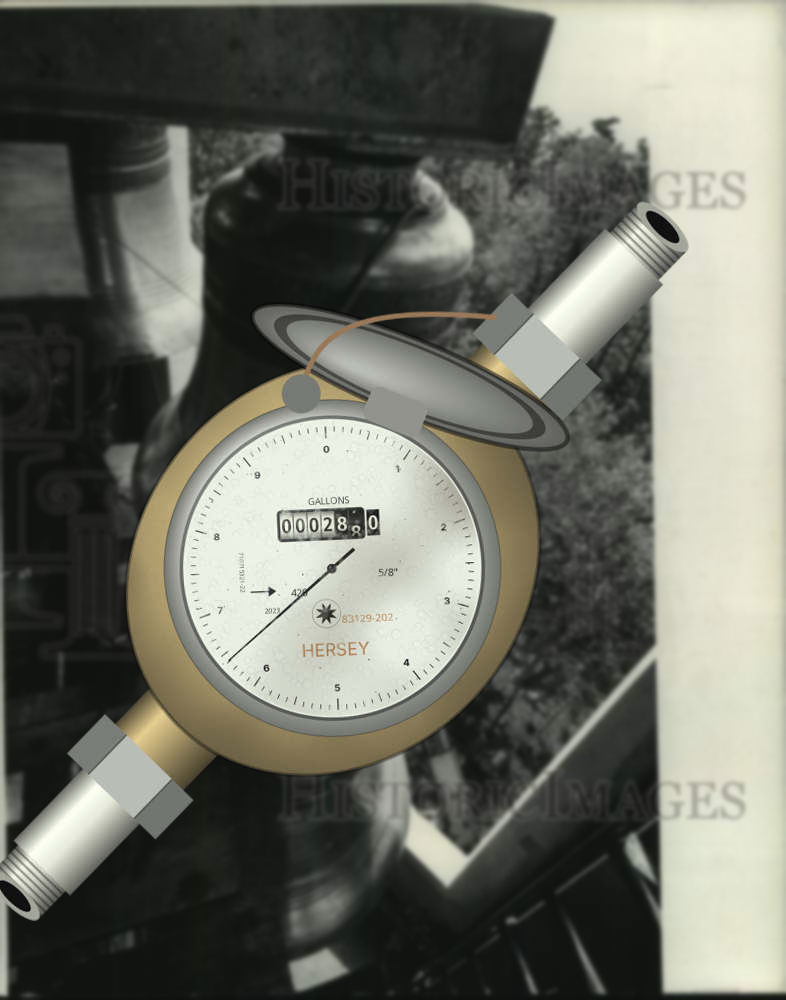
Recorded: 2876.4 gal
